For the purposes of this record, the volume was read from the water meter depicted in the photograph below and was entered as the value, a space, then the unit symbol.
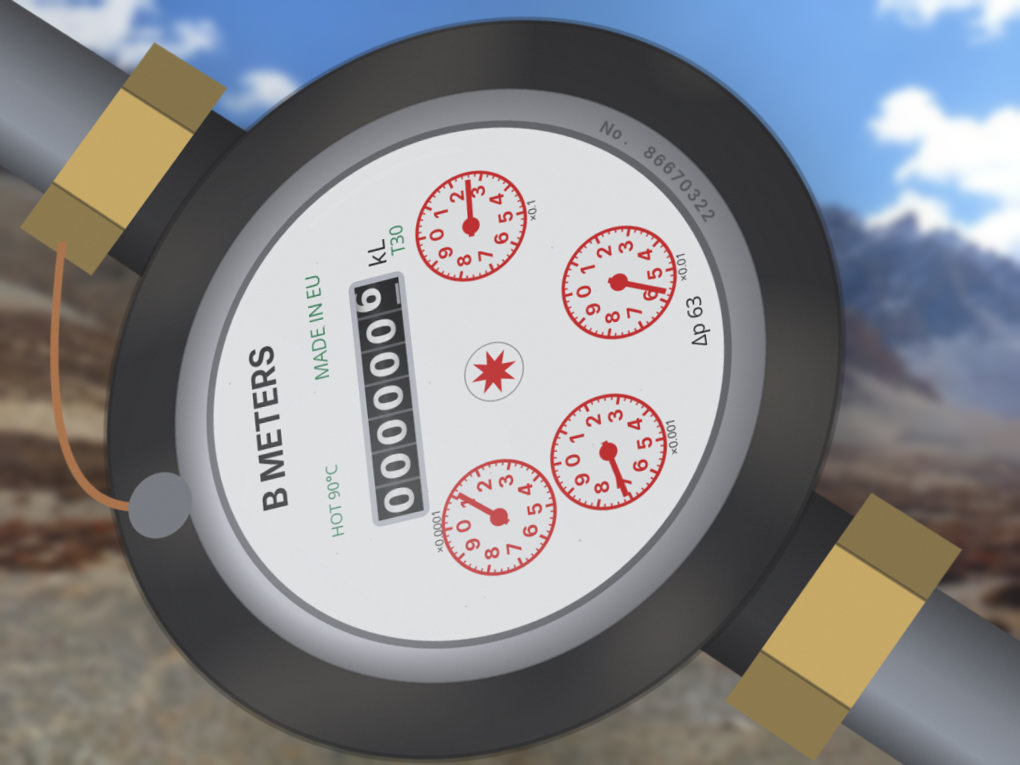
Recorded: 6.2571 kL
